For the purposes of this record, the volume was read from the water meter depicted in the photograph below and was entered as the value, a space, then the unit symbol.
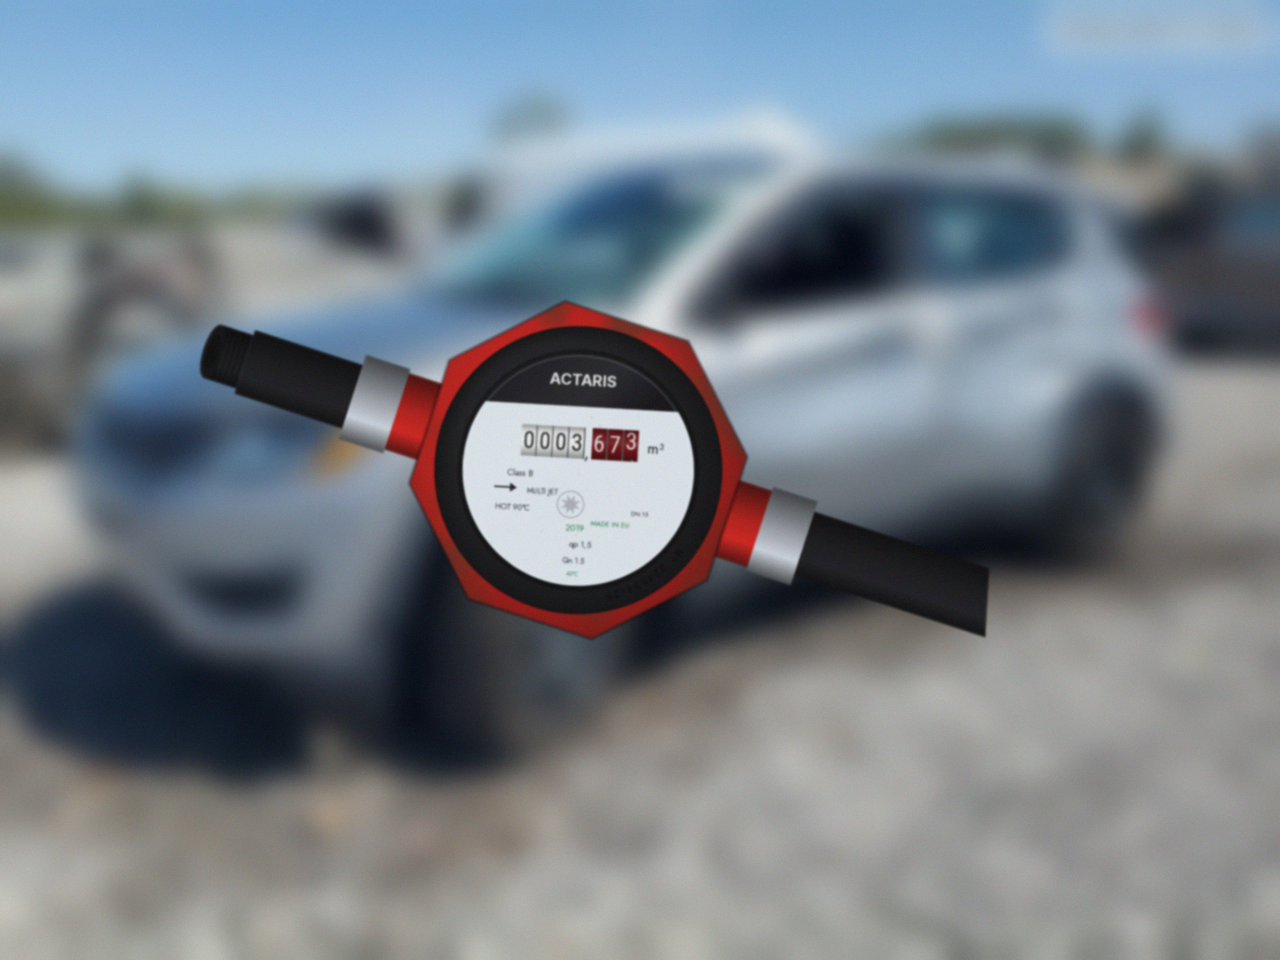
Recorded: 3.673 m³
